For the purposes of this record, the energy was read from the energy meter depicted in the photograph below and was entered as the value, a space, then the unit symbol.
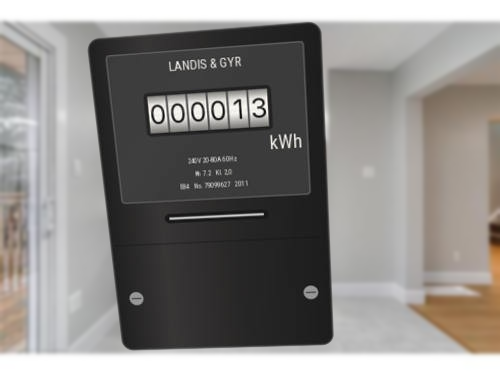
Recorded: 13 kWh
